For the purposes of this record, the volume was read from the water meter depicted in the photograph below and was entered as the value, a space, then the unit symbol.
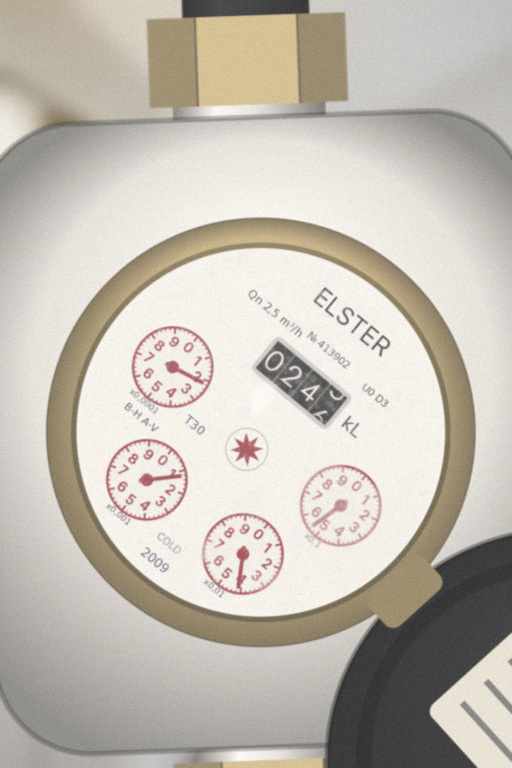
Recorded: 245.5412 kL
